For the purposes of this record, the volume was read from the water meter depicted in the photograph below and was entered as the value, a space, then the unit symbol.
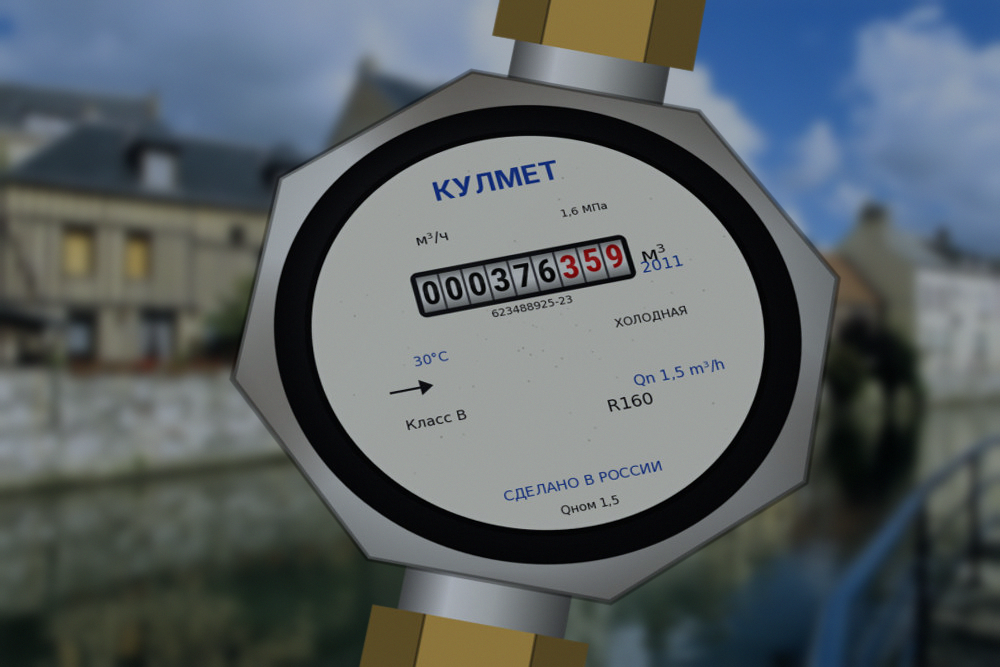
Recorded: 376.359 m³
